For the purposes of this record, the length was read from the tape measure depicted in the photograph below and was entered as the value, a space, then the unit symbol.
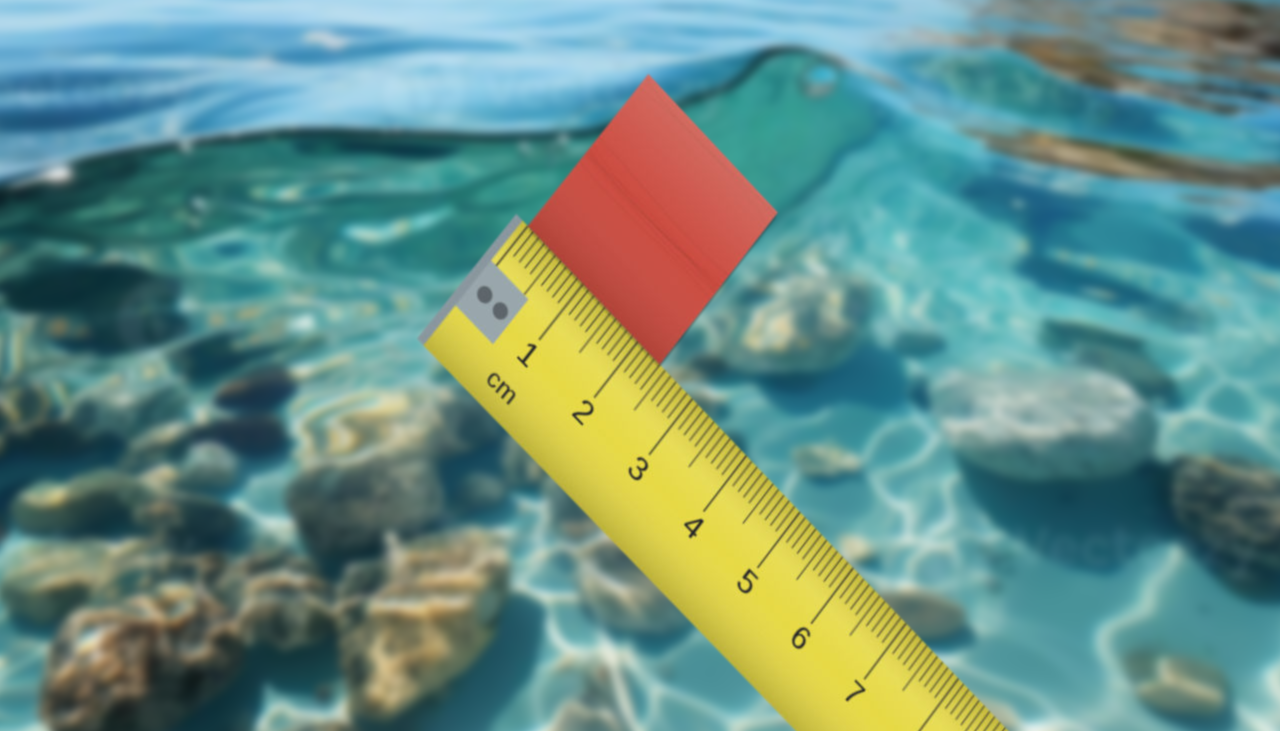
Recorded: 2.4 cm
